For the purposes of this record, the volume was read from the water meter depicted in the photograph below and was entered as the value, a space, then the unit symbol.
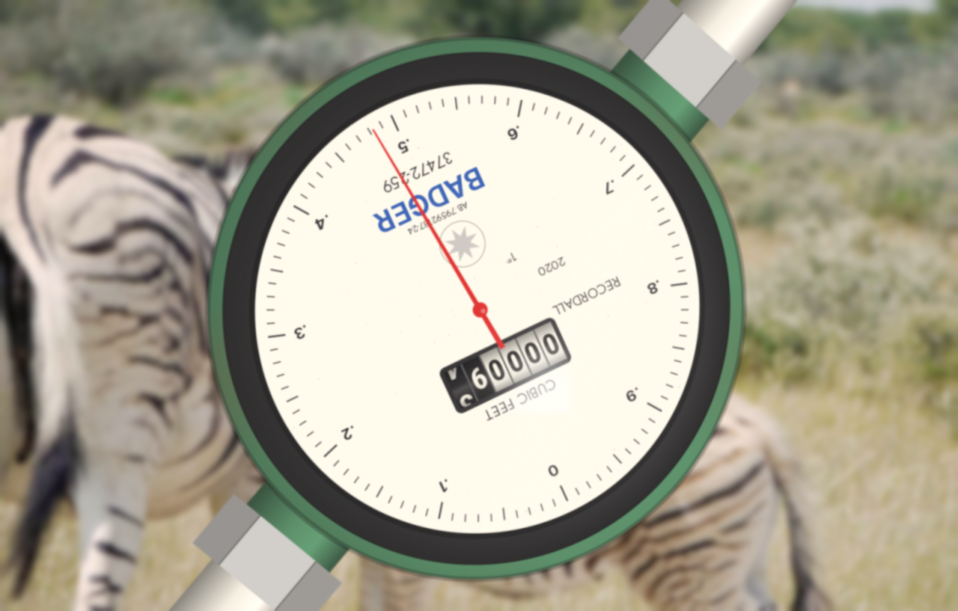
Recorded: 93.48 ft³
